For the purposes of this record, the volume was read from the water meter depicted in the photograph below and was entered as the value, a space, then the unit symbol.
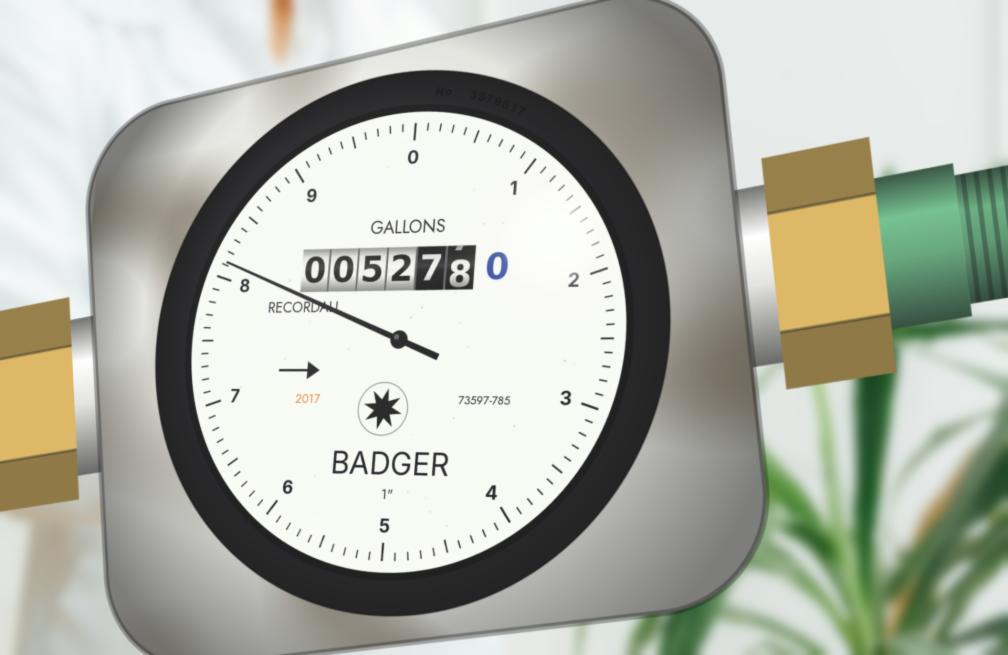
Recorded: 52778.1 gal
